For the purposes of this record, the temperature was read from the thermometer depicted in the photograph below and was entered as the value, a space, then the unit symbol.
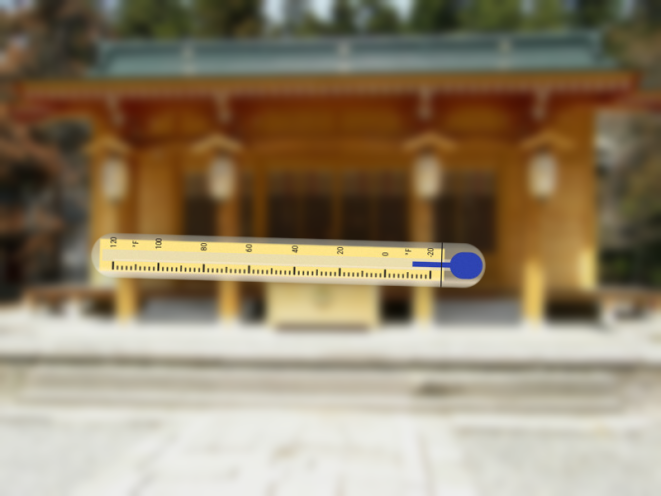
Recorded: -12 °F
